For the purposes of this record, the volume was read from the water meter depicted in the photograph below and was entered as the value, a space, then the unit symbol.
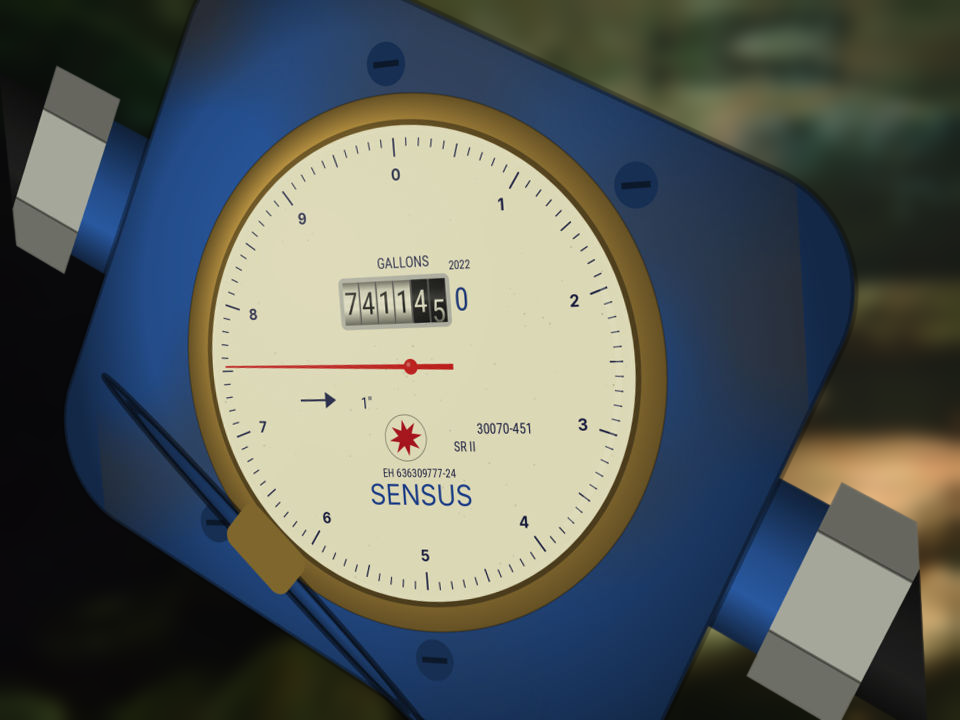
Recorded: 7411447.5 gal
